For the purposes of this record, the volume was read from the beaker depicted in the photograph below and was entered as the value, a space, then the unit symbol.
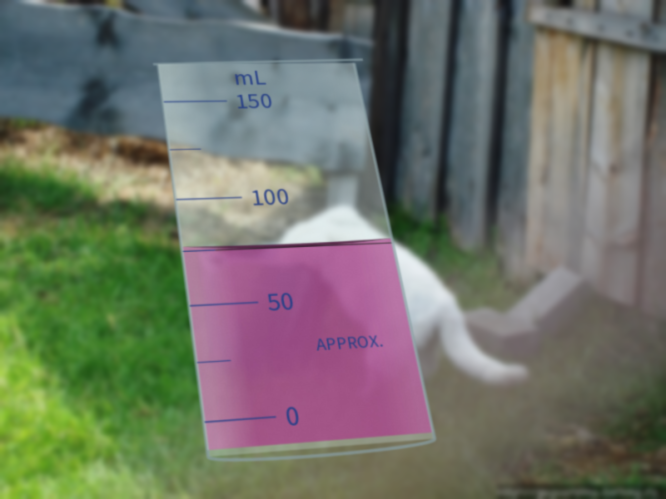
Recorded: 75 mL
